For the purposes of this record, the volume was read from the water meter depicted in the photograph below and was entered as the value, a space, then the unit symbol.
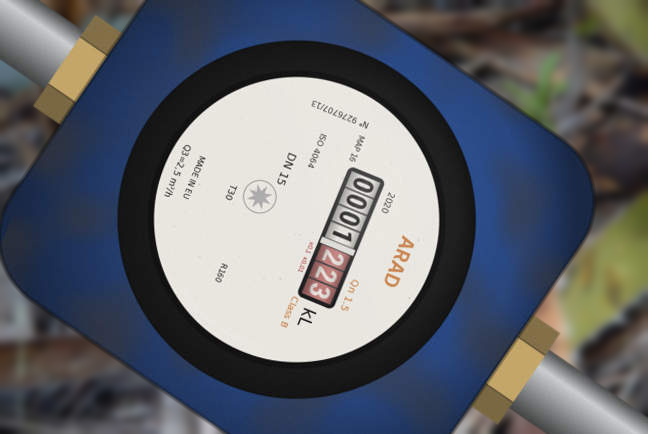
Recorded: 1.223 kL
